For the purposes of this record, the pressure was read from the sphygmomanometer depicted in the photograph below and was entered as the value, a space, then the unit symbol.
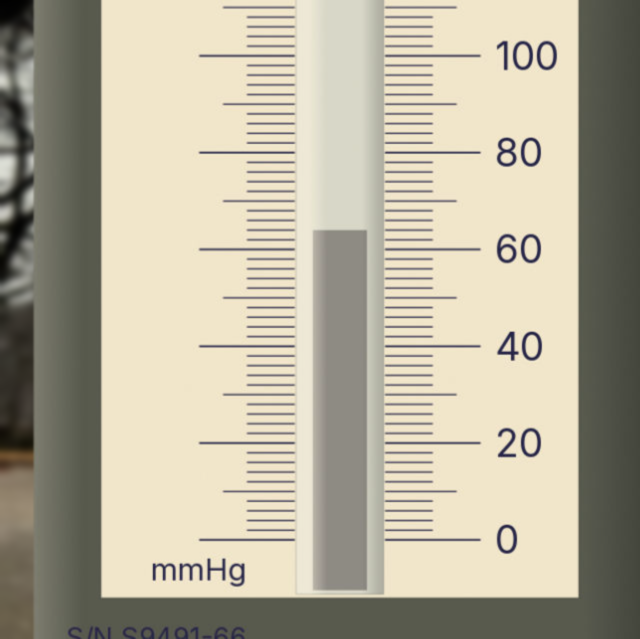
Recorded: 64 mmHg
